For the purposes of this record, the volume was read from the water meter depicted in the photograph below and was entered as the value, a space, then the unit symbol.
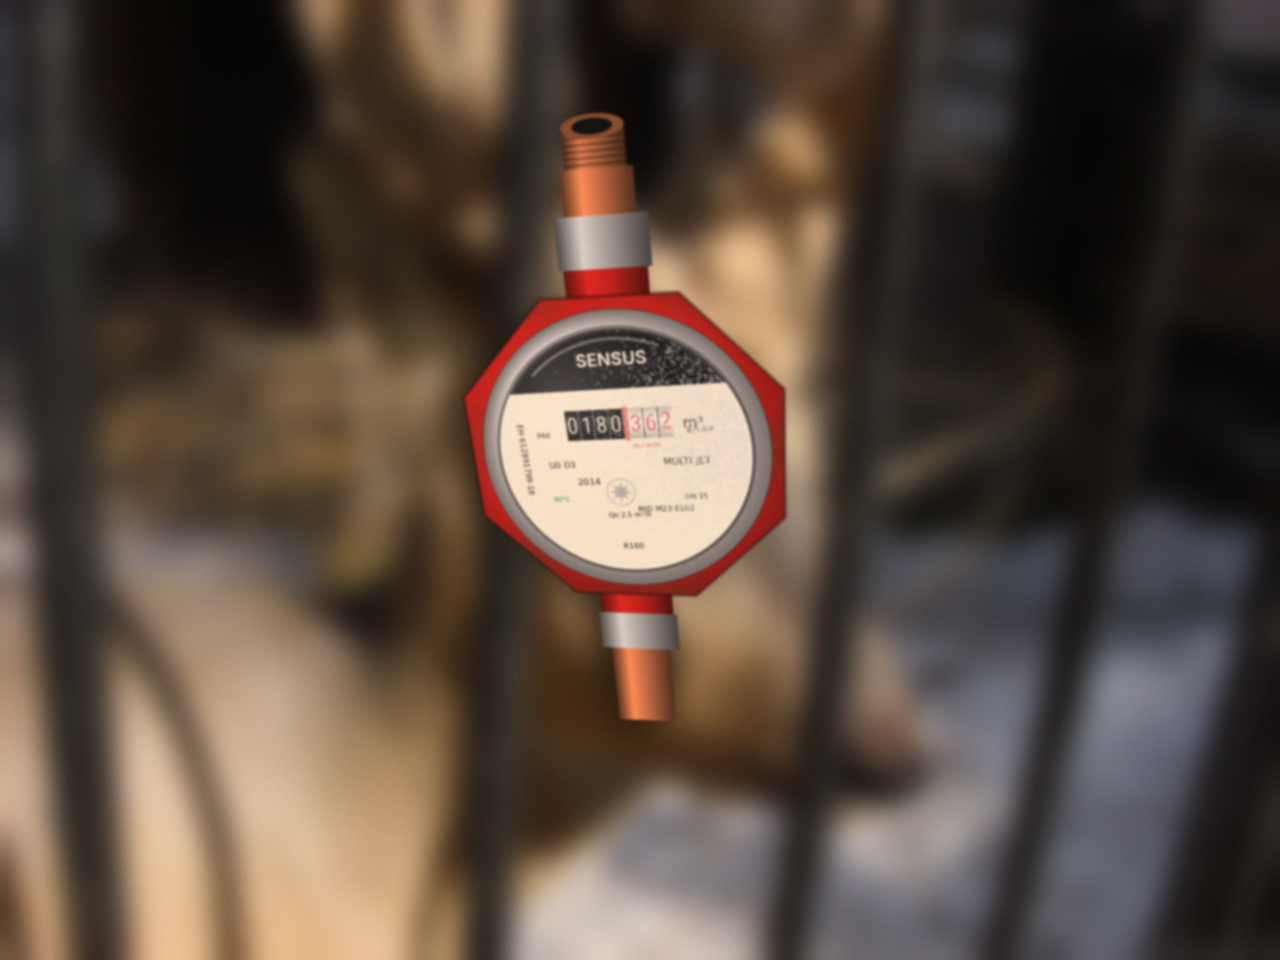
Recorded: 180.362 m³
